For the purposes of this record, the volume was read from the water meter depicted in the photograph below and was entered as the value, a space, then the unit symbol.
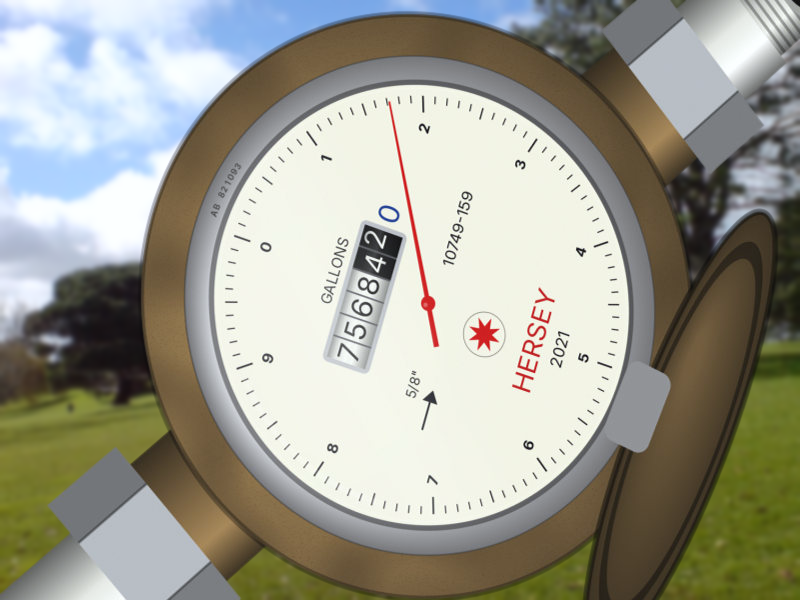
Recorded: 7568421.7 gal
